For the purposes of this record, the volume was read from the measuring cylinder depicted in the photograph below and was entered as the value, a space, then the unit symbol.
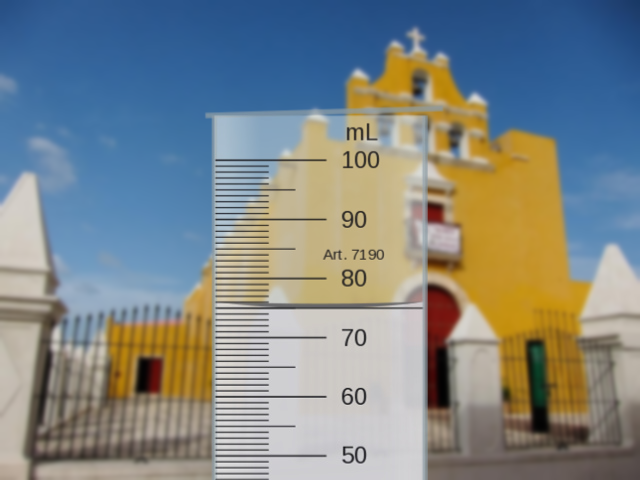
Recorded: 75 mL
